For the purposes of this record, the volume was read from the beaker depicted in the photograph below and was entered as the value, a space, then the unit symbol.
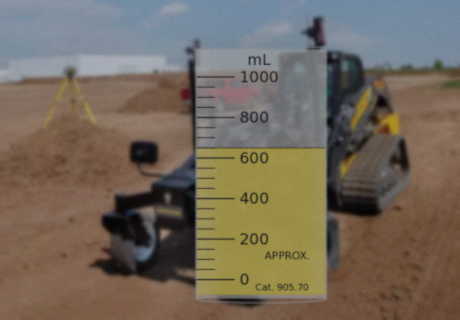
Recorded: 650 mL
